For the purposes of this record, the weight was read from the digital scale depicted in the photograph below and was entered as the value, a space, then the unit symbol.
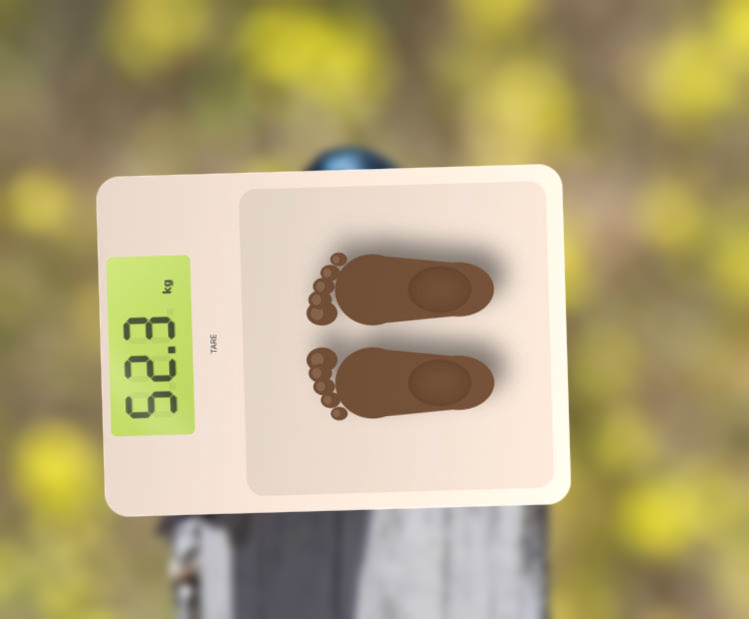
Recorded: 52.3 kg
